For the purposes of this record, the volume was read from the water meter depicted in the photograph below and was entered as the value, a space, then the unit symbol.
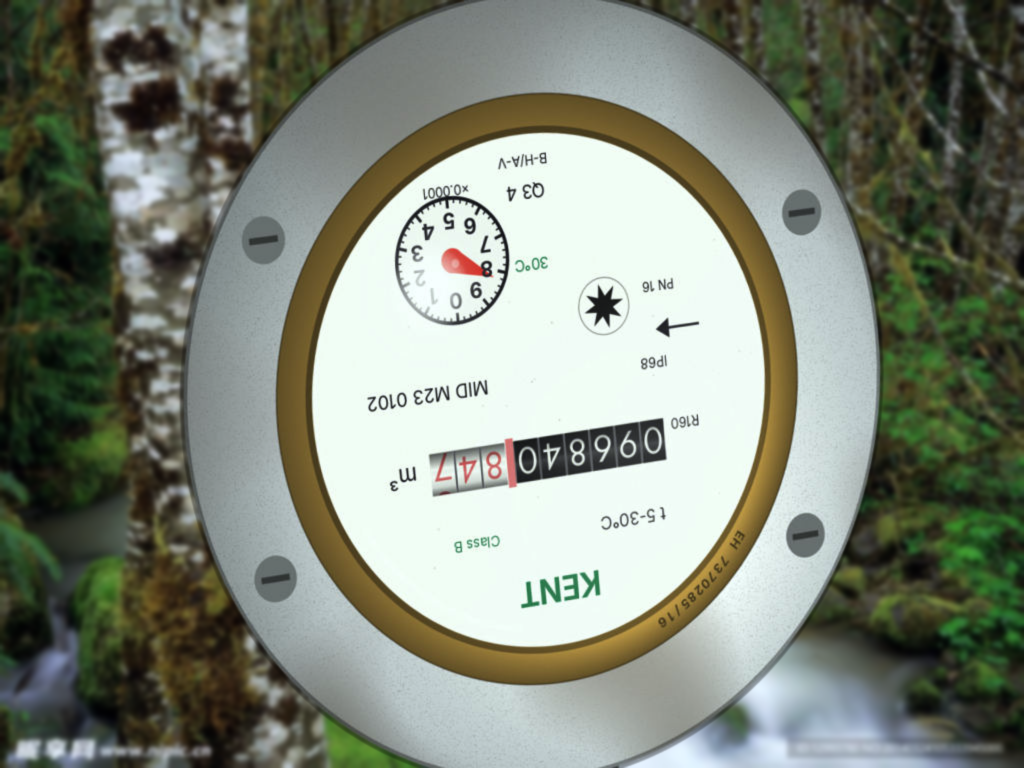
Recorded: 96840.8468 m³
